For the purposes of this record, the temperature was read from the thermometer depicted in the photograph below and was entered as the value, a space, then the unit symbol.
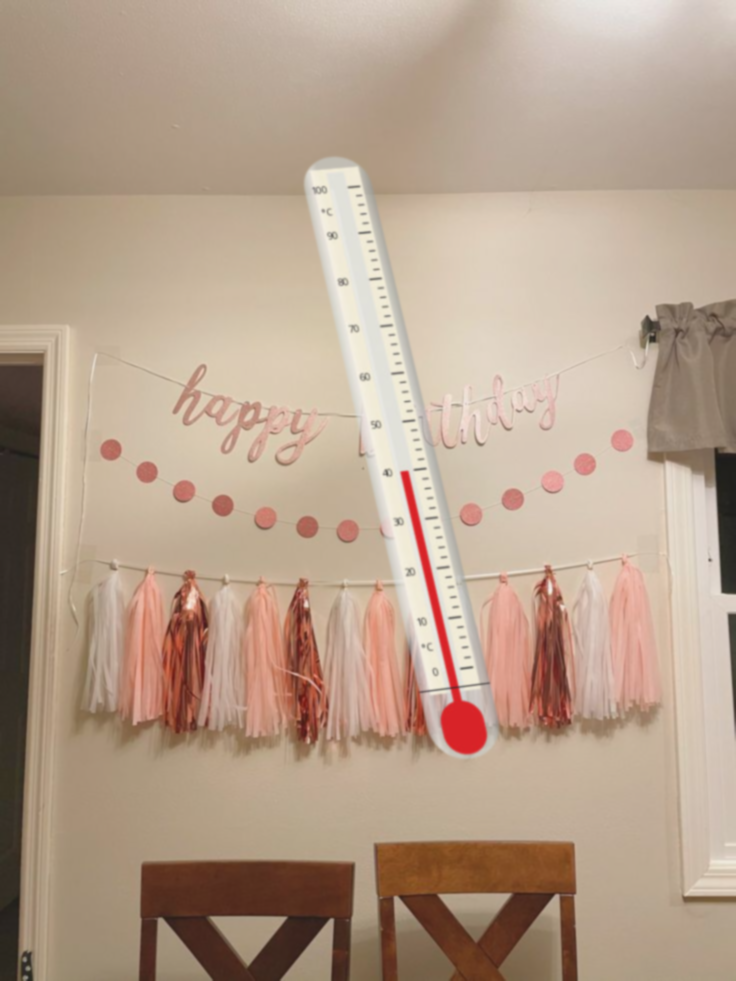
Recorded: 40 °C
